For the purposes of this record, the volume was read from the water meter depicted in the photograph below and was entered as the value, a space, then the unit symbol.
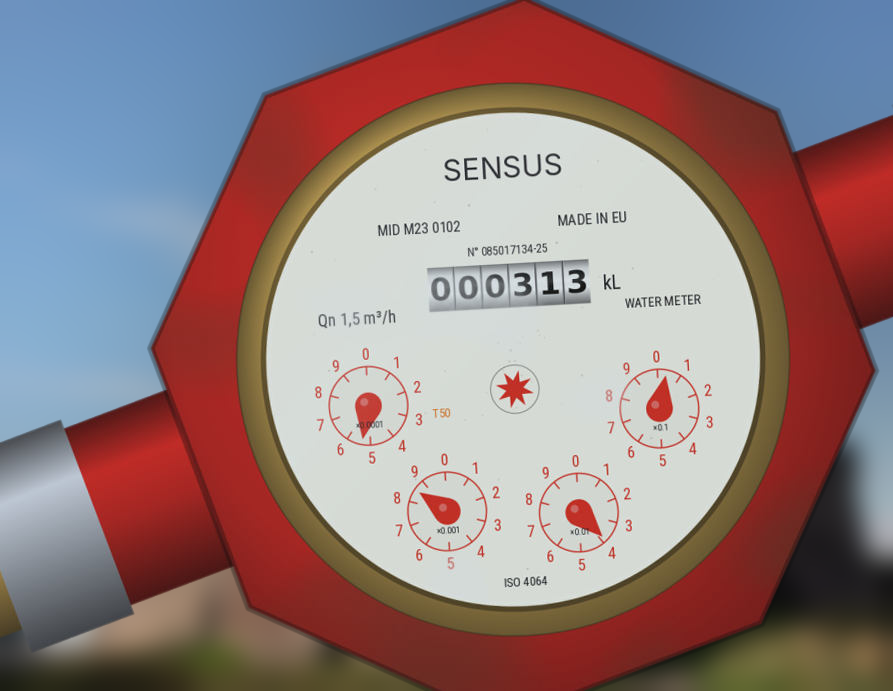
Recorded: 313.0385 kL
